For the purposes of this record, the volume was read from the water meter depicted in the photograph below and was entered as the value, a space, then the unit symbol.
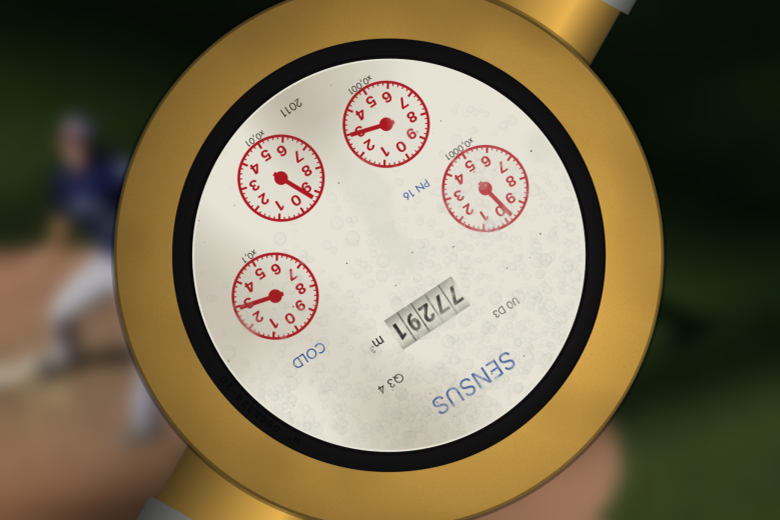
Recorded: 77291.2929 m³
